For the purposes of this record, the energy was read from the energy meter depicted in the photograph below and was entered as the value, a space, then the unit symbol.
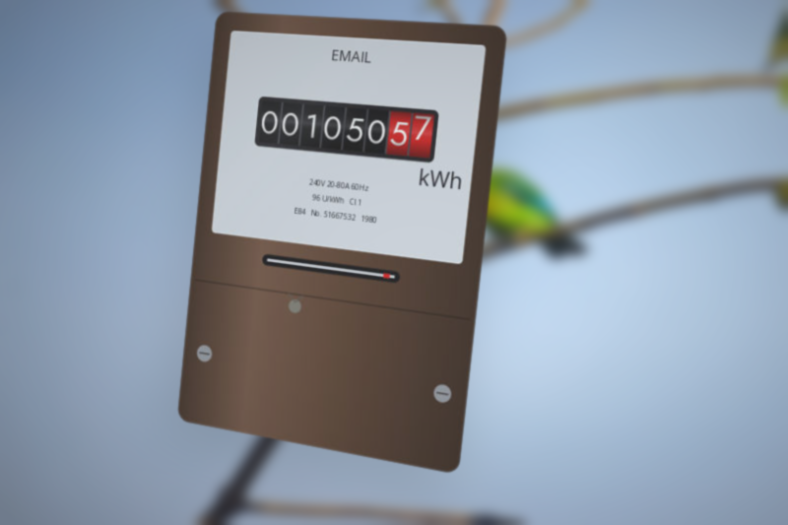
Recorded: 1050.57 kWh
